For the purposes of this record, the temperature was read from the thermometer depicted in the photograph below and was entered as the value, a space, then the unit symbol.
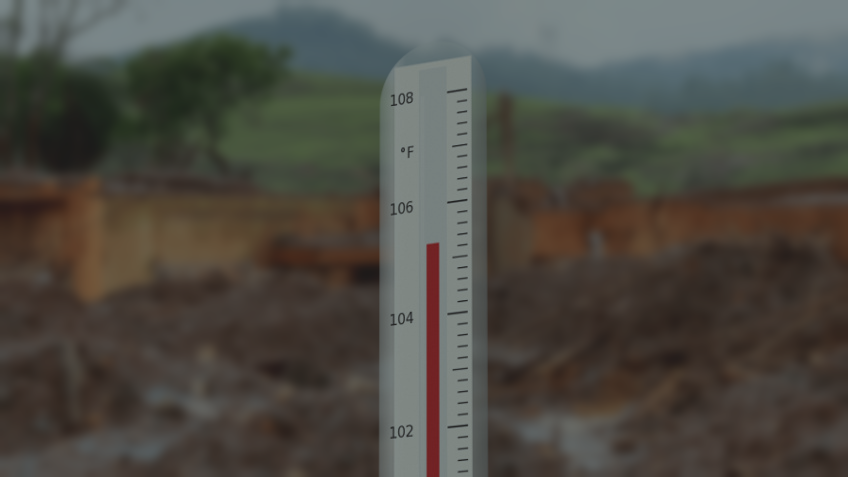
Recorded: 105.3 °F
